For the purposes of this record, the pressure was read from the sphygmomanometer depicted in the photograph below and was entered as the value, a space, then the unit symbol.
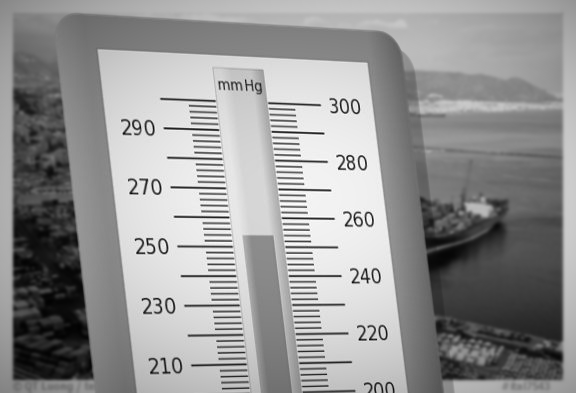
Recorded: 254 mmHg
